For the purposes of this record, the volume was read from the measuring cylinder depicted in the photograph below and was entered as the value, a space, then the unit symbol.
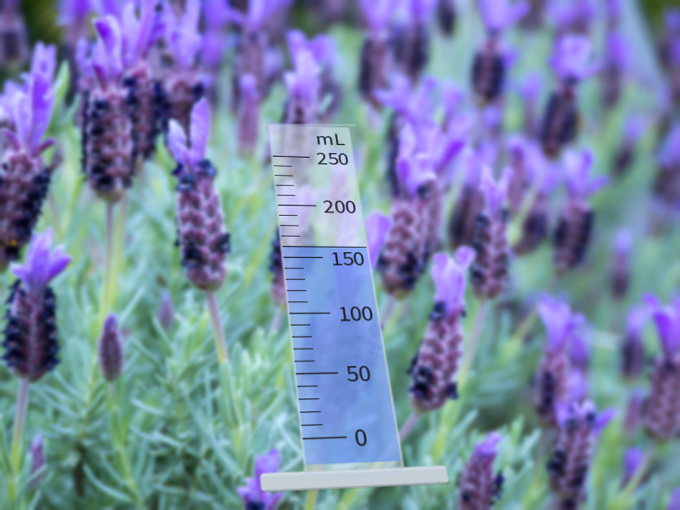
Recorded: 160 mL
